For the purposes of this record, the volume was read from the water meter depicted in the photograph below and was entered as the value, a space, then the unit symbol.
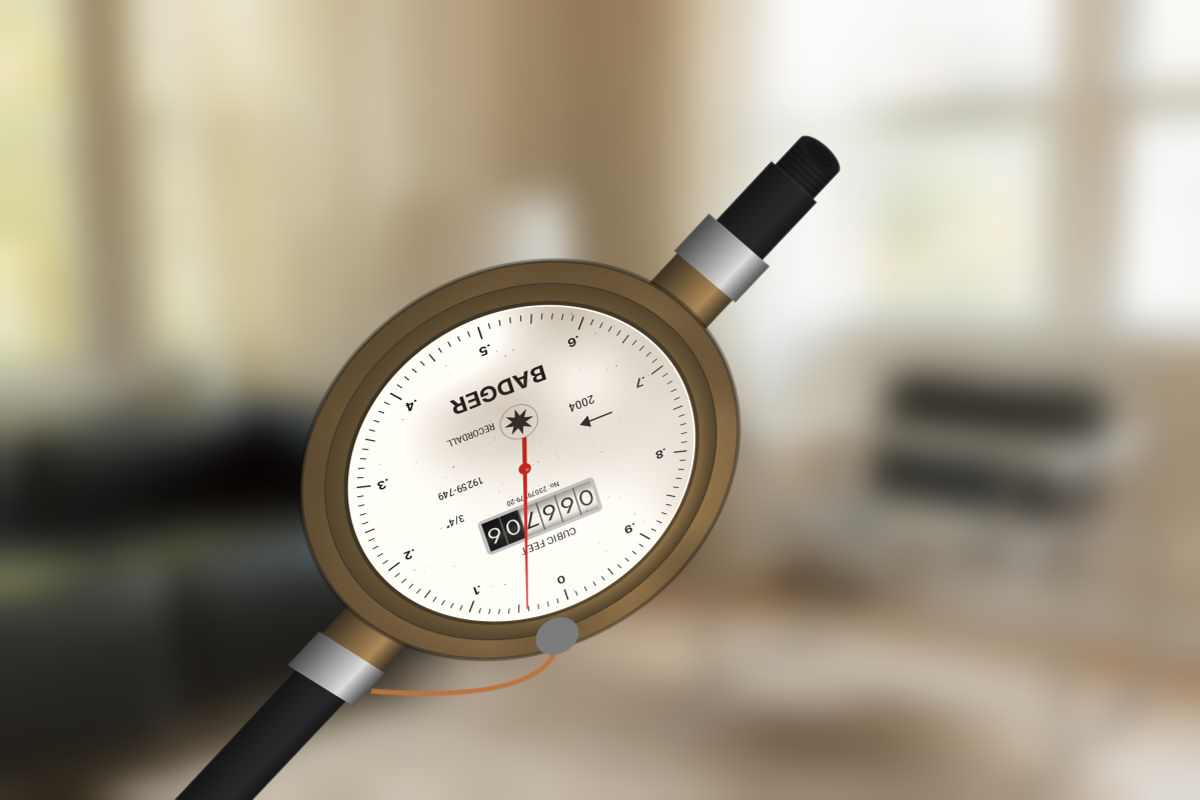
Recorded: 66706.04 ft³
